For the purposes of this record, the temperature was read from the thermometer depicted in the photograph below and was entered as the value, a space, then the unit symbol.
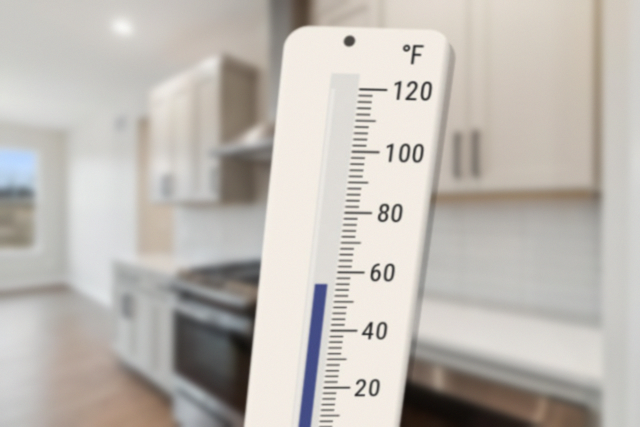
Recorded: 56 °F
